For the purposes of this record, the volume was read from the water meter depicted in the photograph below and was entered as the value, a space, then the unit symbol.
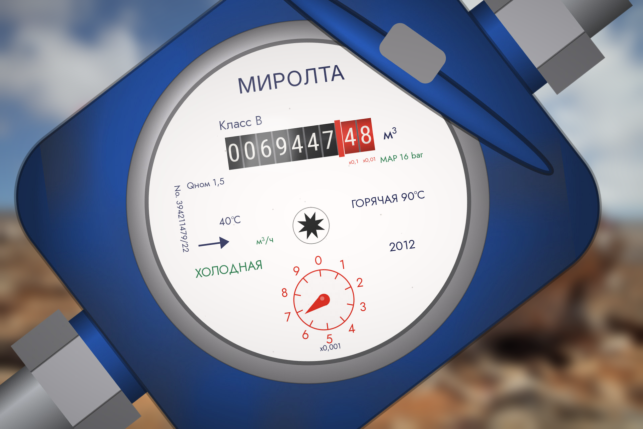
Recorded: 69447.486 m³
